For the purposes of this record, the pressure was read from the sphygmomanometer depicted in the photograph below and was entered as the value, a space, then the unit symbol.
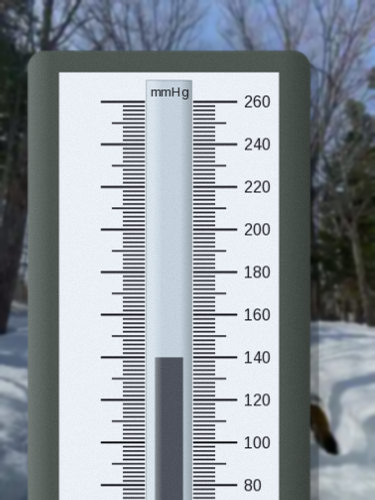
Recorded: 140 mmHg
